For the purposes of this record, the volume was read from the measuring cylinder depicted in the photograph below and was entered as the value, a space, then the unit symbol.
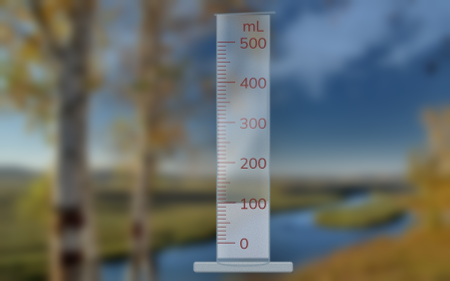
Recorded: 100 mL
